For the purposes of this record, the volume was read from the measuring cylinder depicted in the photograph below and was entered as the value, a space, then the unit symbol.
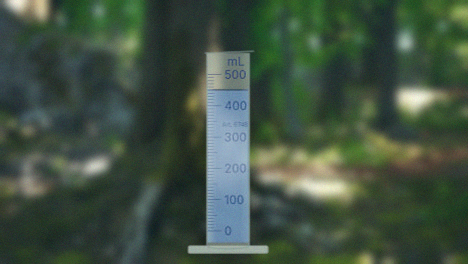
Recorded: 450 mL
